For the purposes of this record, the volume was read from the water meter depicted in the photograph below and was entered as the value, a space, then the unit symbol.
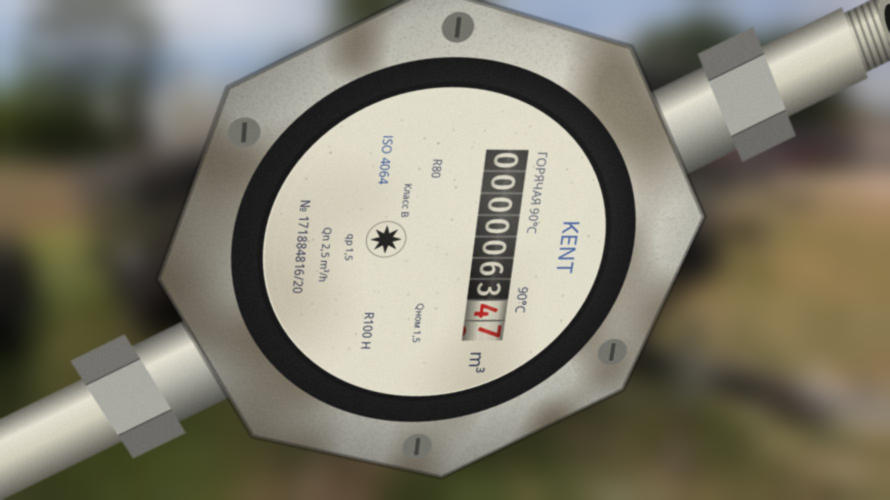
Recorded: 63.47 m³
